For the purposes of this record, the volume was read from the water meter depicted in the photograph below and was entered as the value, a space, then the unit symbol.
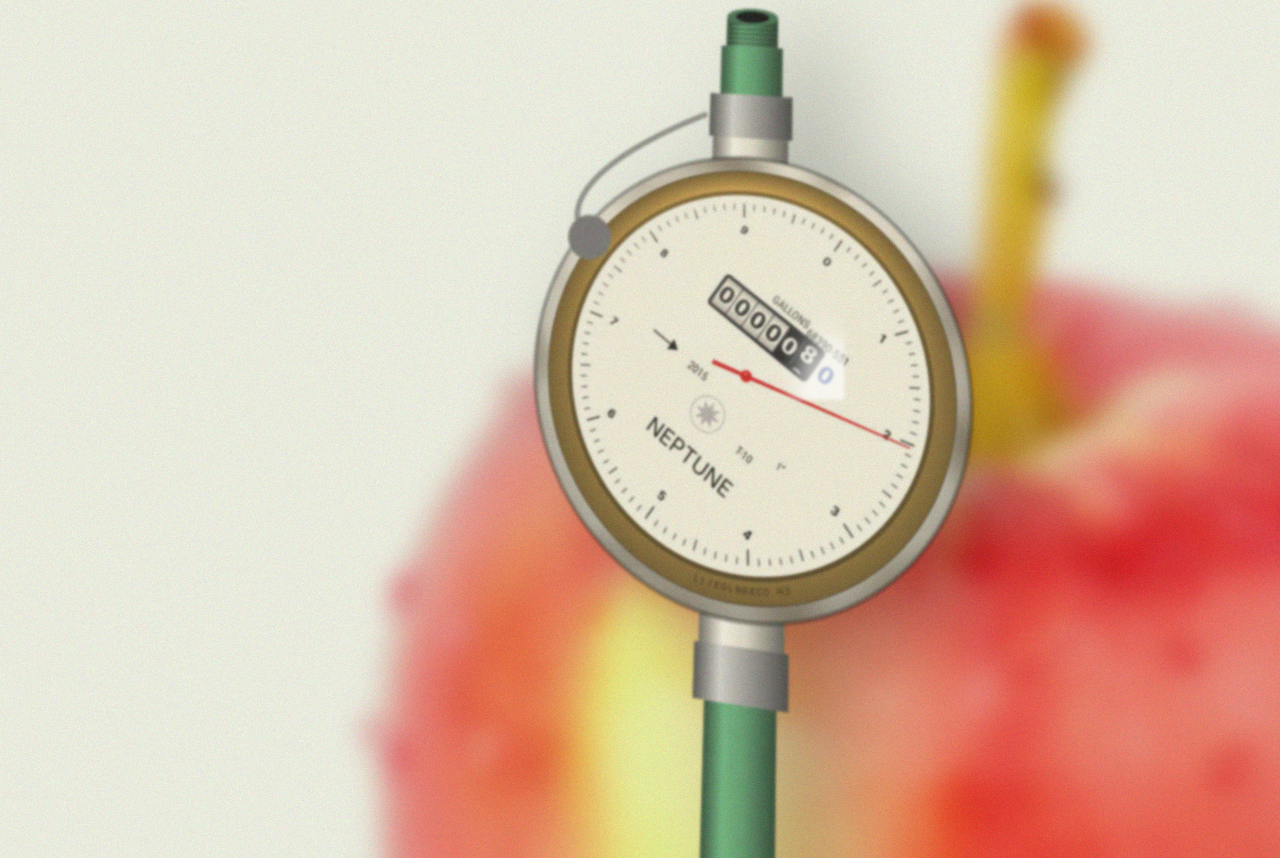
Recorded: 82.0 gal
